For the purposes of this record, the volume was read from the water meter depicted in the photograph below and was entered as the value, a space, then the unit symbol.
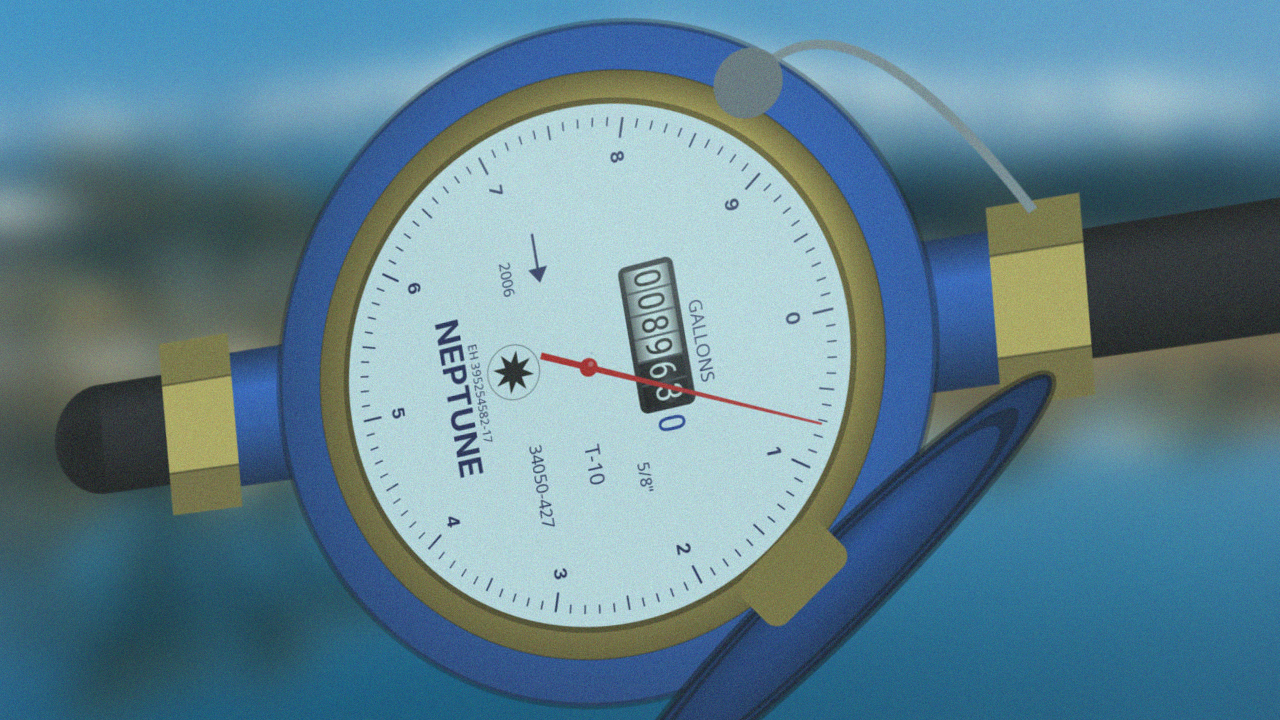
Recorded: 89630.7 gal
